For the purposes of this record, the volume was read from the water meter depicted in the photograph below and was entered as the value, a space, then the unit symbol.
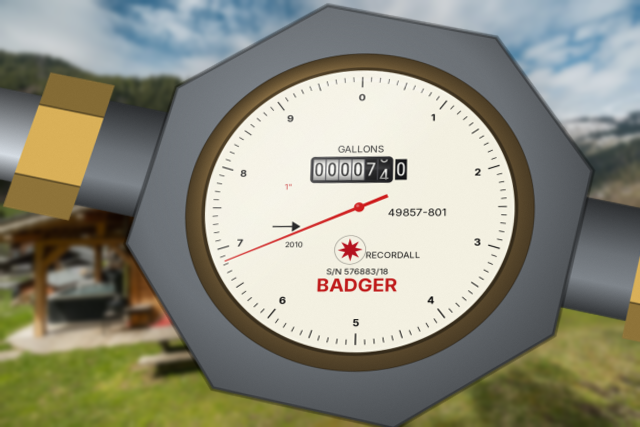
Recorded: 736.8 gal
